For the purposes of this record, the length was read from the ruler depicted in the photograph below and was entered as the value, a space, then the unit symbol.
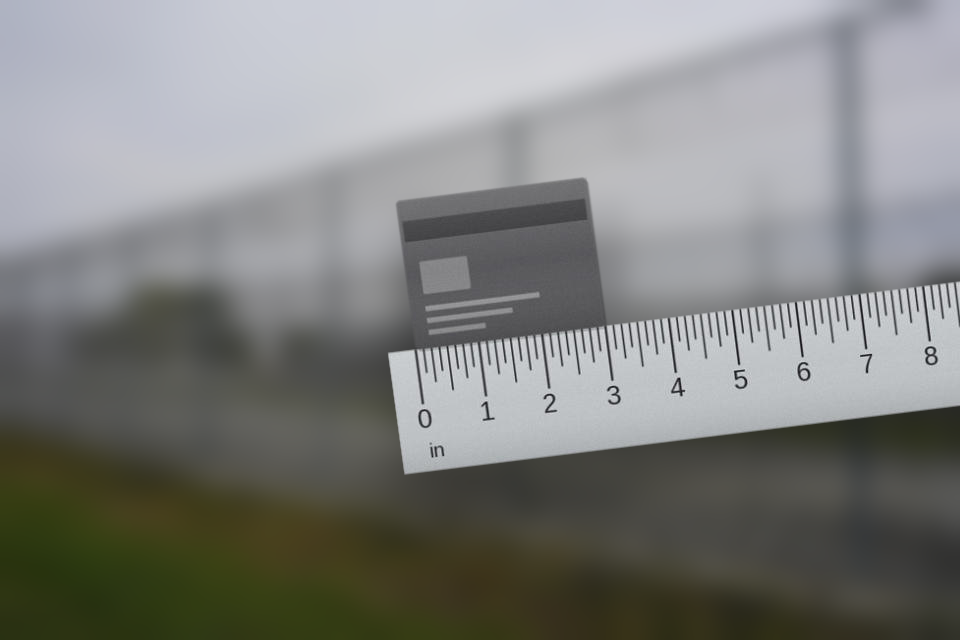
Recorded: 3 in
